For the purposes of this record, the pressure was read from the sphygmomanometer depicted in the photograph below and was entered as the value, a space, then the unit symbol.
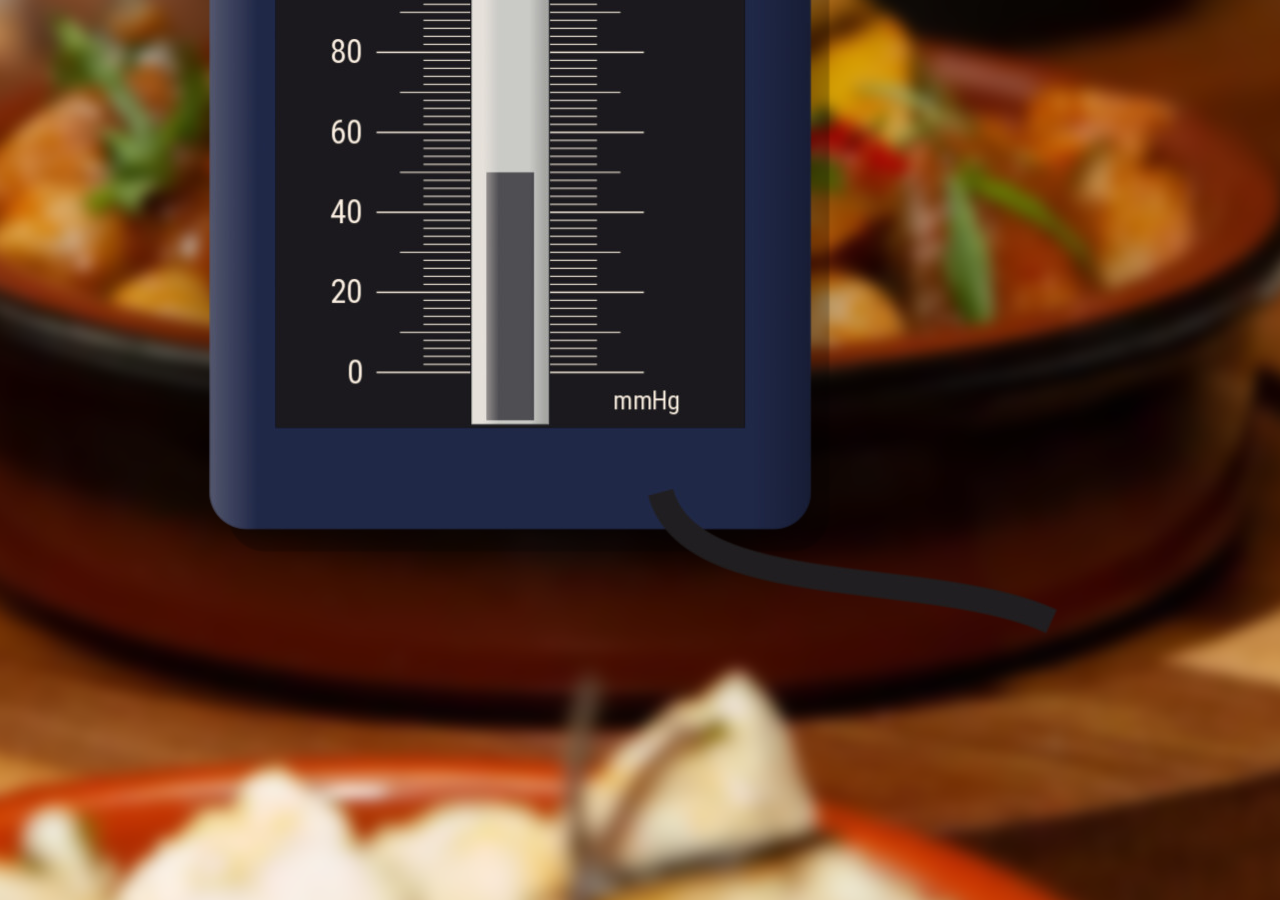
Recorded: 50 mmHg
